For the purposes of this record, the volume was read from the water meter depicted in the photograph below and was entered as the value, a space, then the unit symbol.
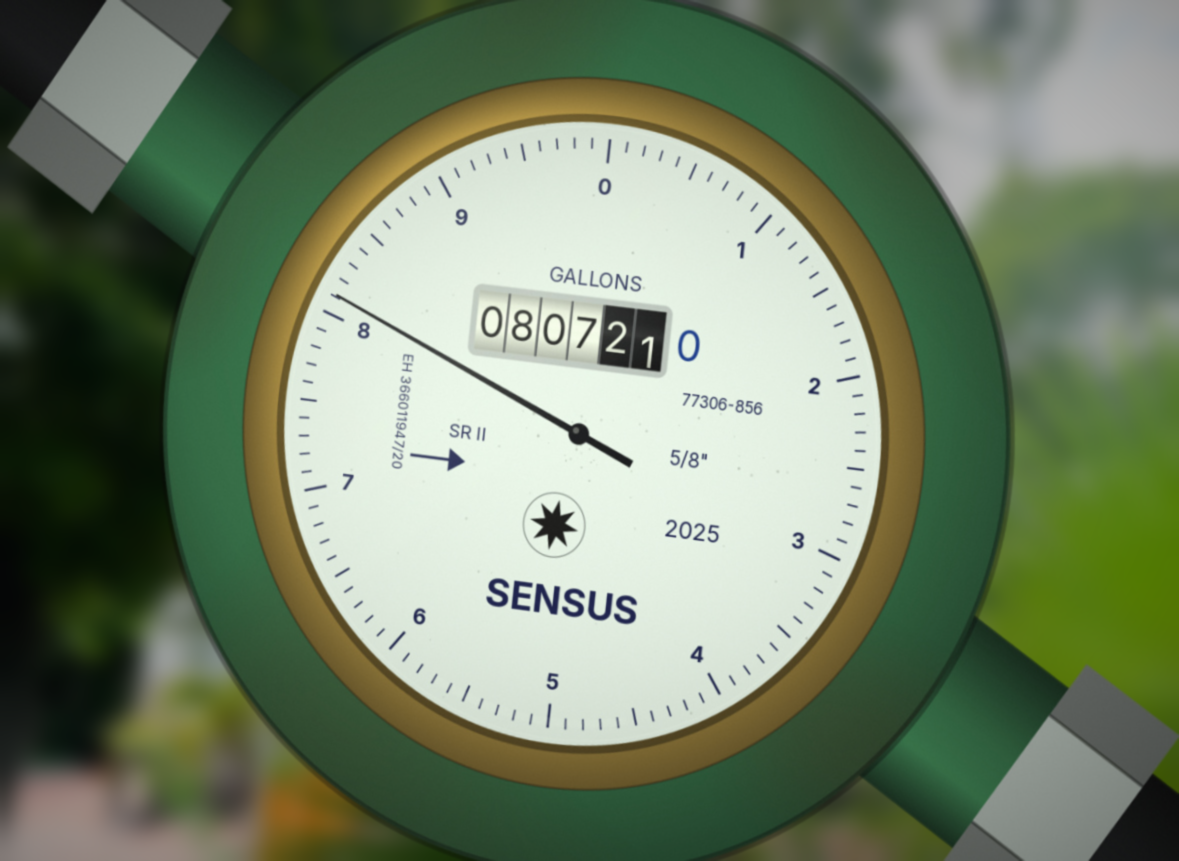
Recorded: 807208.1 gal
